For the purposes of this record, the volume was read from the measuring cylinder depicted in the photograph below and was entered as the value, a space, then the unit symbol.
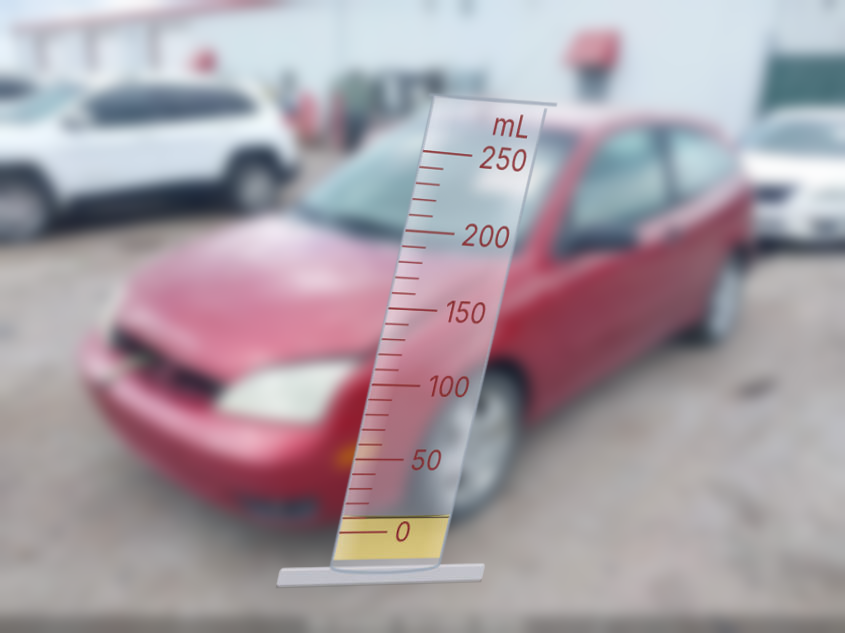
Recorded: 10 mL
